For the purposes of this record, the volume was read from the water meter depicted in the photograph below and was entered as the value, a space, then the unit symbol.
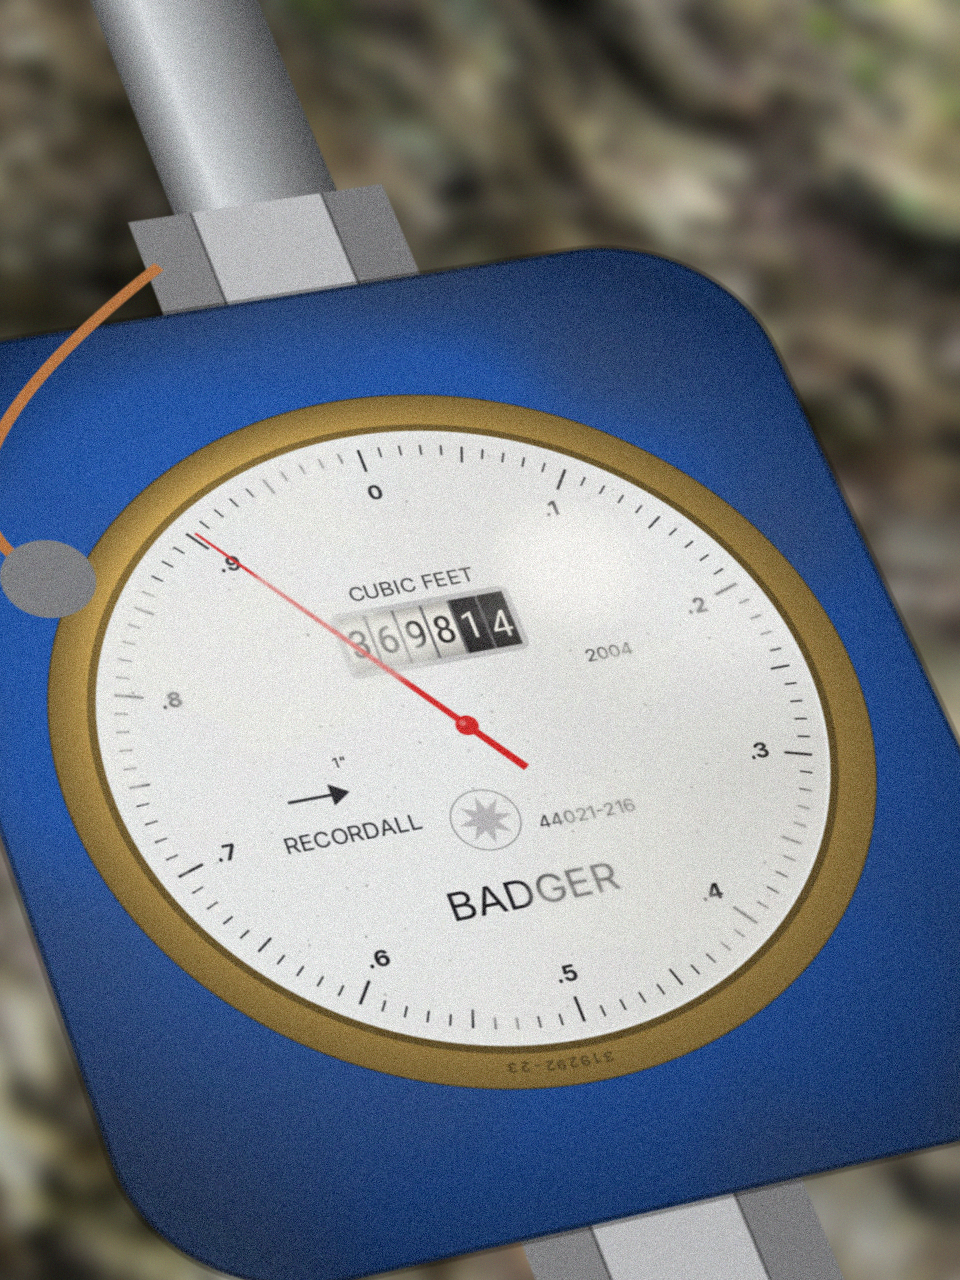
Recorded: 369813.90 ft³
